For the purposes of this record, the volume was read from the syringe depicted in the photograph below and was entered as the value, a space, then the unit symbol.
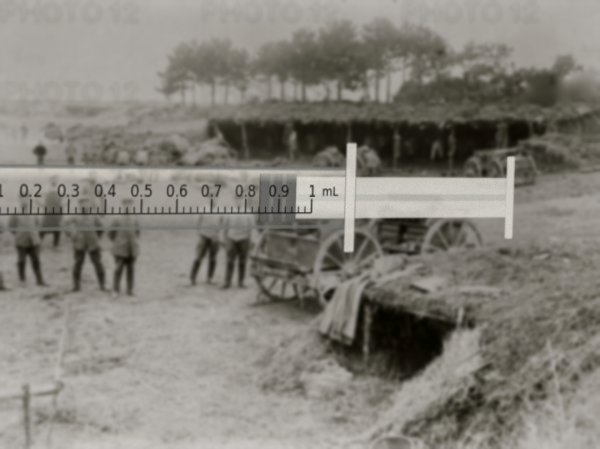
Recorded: 0.84 mL
